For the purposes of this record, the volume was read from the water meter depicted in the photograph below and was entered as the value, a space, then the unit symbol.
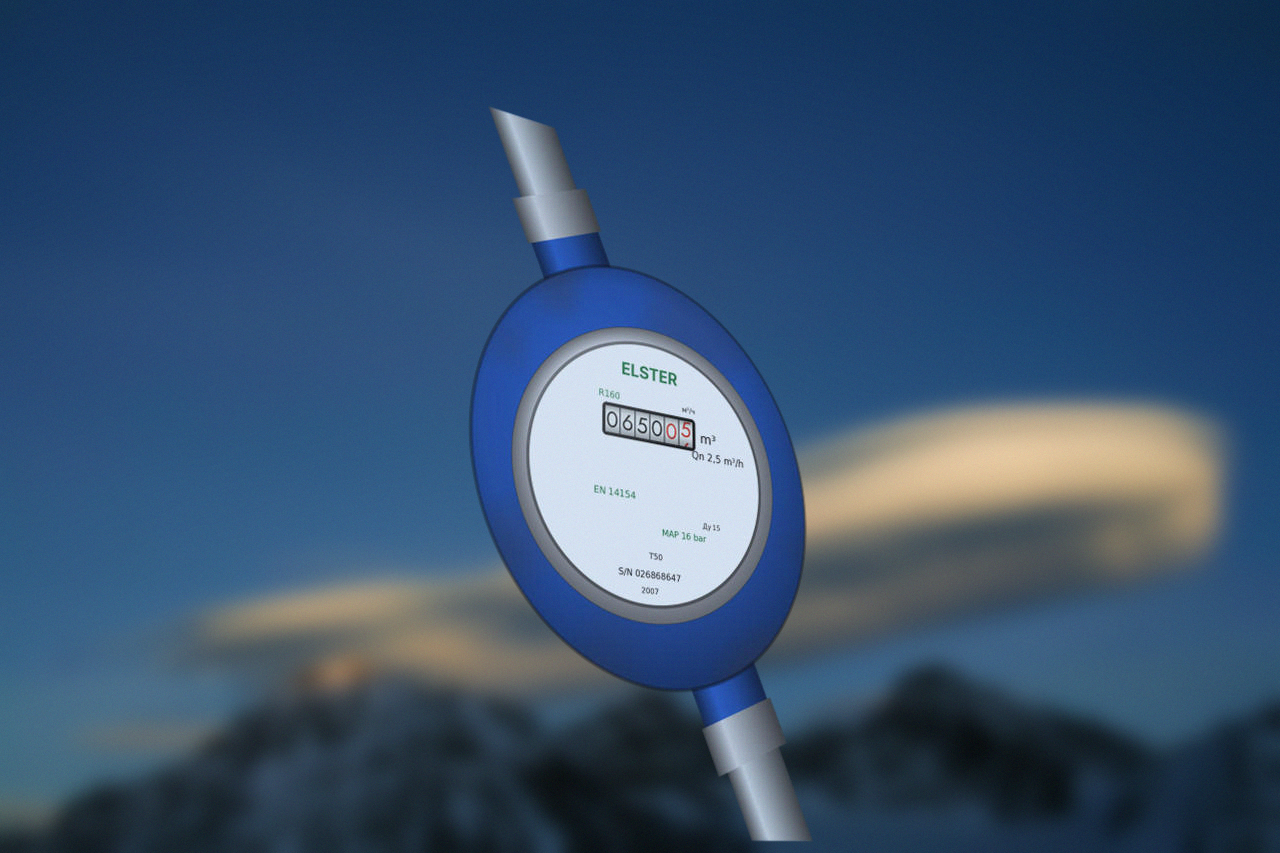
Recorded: 650.05 m³
